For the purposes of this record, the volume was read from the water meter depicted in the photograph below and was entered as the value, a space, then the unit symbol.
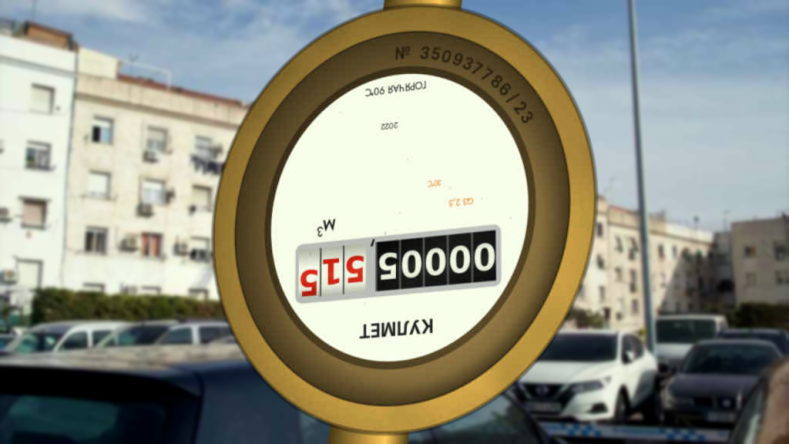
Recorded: 5.515 m³
